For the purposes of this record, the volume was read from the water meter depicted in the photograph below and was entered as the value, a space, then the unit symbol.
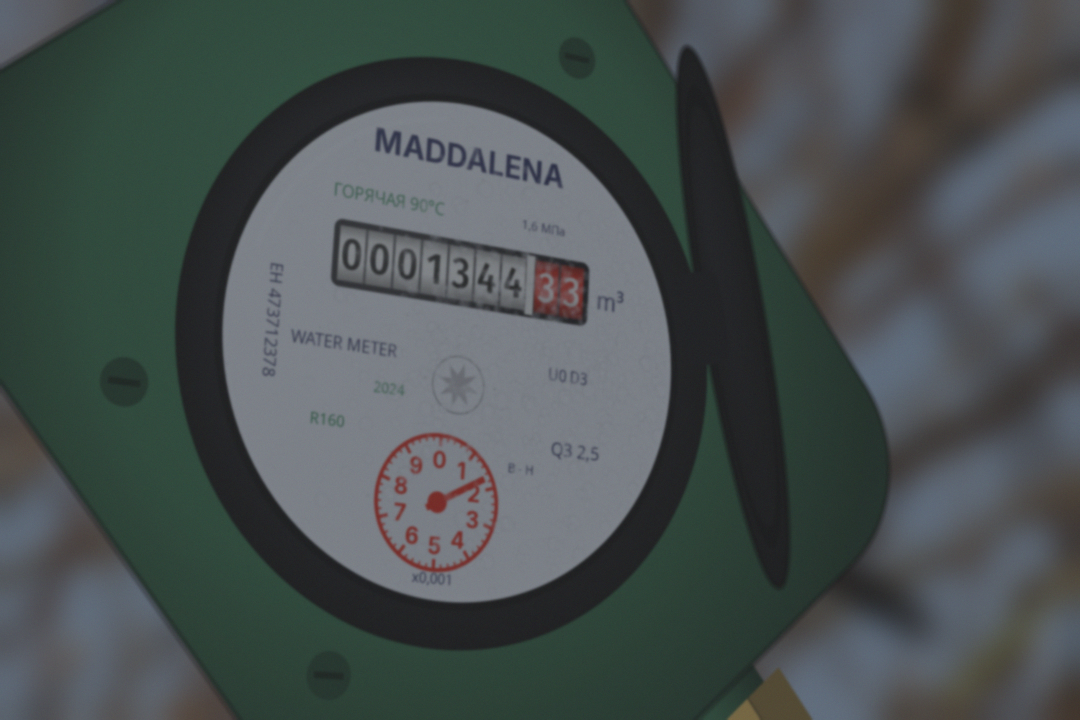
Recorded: 1344.331 m³
